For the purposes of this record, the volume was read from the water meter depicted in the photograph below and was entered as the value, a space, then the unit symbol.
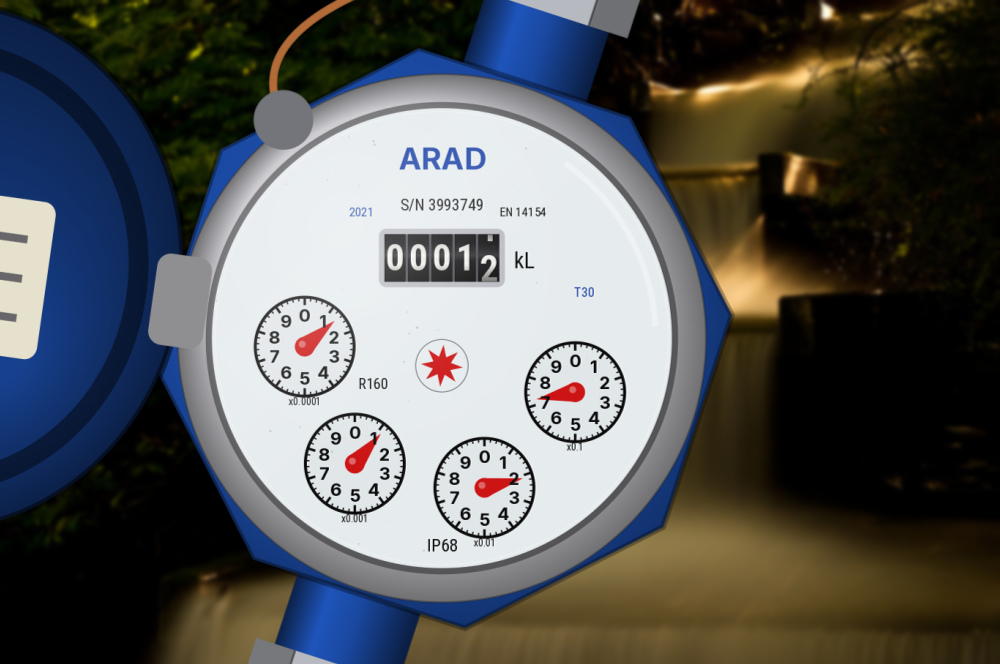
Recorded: 11.7211 kL
